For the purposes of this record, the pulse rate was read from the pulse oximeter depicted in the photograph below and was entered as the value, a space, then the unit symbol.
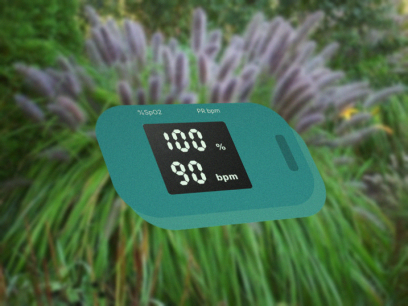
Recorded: 90 bpm
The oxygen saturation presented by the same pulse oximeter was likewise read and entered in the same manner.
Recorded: 100 %
